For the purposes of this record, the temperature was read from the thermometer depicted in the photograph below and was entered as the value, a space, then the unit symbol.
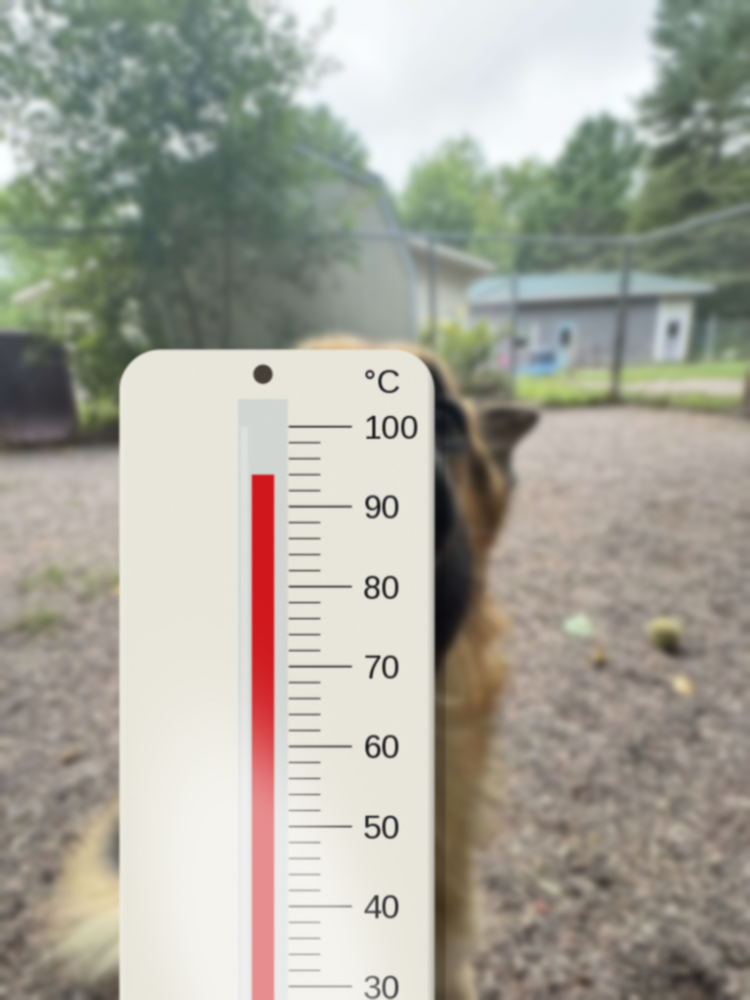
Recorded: 94 °C
